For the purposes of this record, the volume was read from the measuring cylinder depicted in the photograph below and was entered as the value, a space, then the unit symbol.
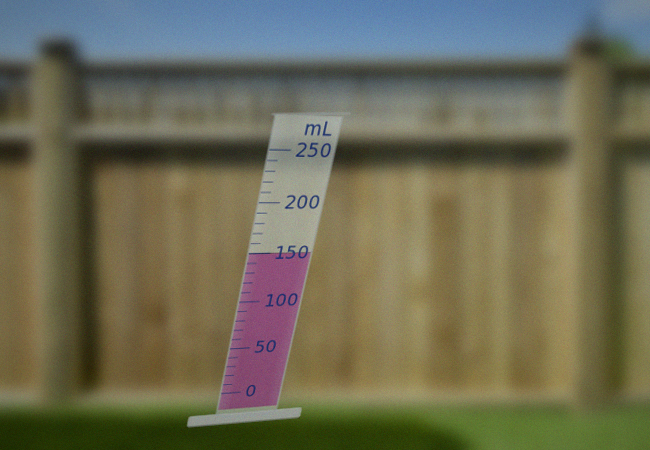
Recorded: 150 mL
